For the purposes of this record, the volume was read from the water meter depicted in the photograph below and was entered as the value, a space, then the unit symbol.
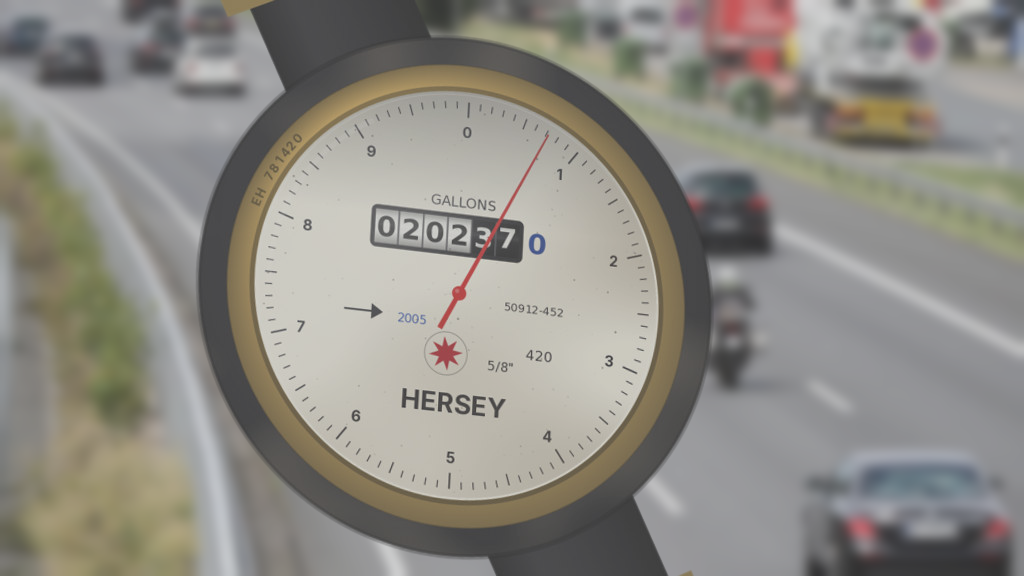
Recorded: 202370.7 gal
